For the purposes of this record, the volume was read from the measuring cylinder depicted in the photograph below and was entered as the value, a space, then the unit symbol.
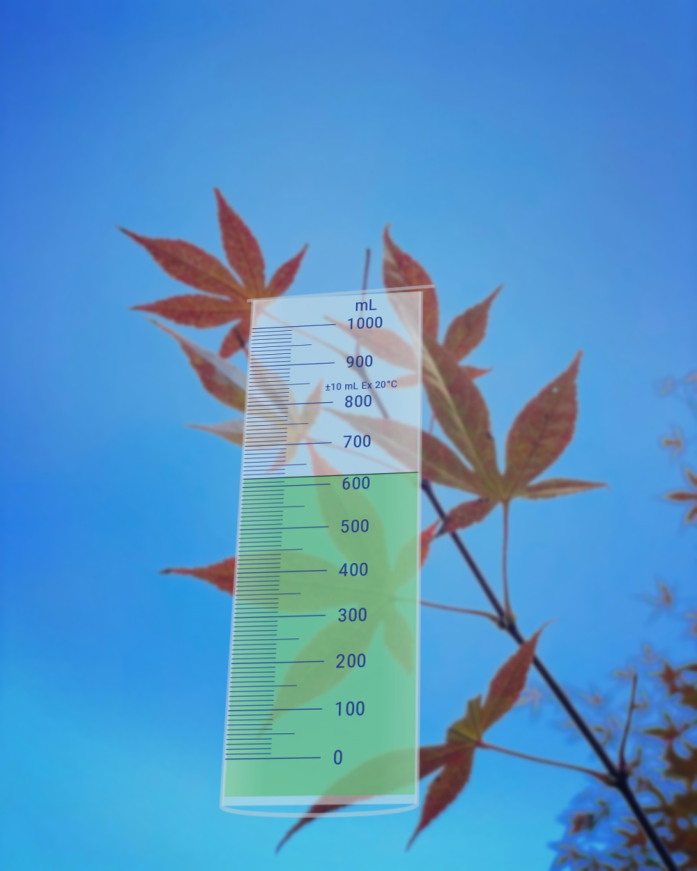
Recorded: 620 mL
